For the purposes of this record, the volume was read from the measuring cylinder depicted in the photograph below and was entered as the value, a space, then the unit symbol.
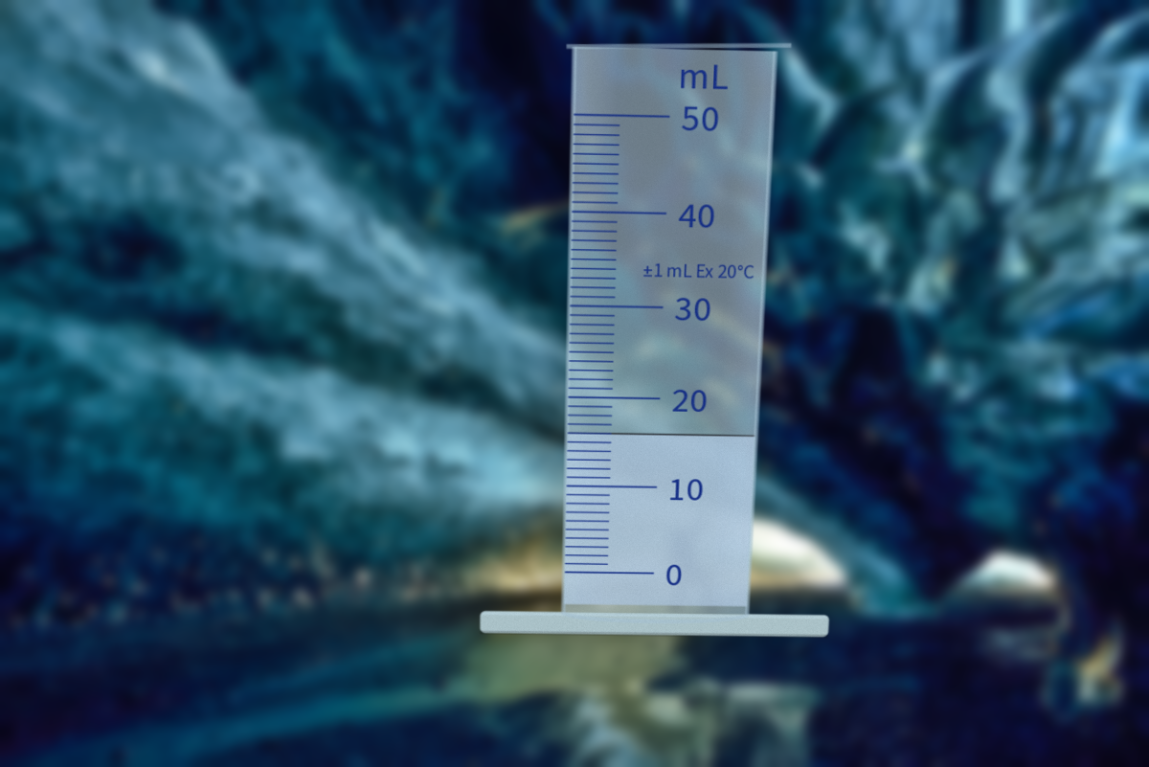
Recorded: 16 mL
